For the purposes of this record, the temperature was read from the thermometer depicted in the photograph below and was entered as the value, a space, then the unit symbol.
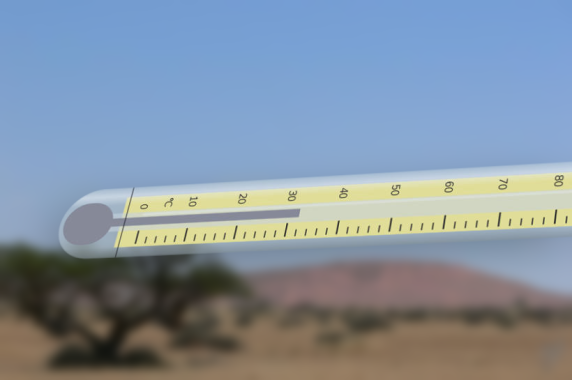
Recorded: 32 °C
